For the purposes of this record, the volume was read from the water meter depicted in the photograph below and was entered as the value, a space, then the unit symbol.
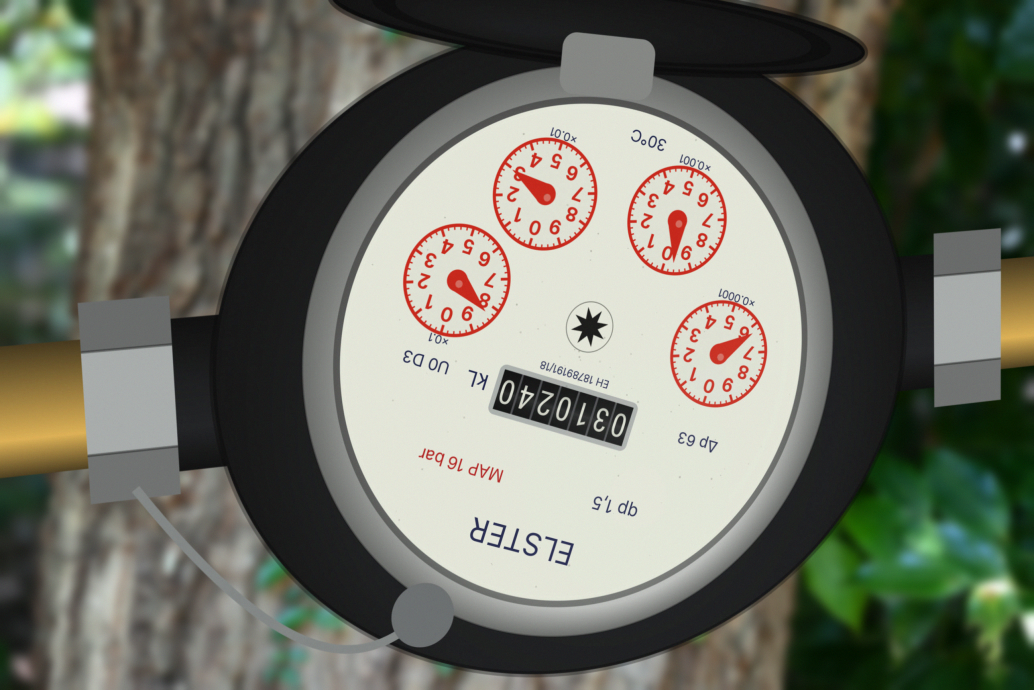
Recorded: 310240.8296 kL
